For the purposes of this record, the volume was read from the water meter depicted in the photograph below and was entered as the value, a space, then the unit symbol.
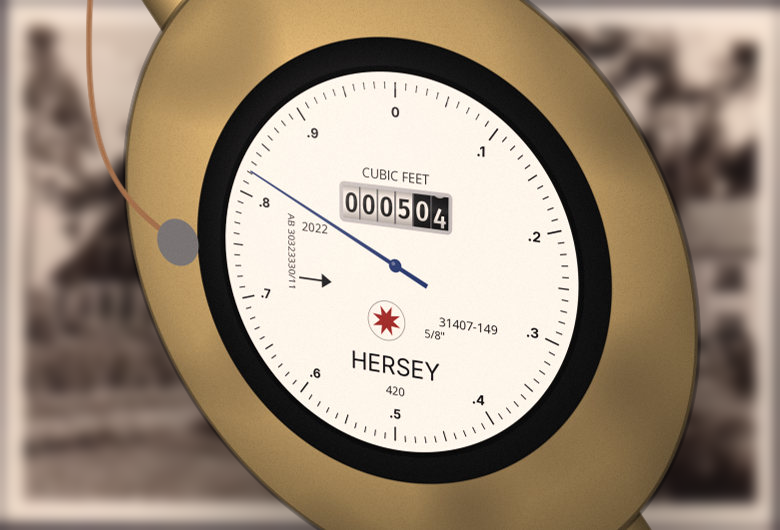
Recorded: 503.82 ft³
